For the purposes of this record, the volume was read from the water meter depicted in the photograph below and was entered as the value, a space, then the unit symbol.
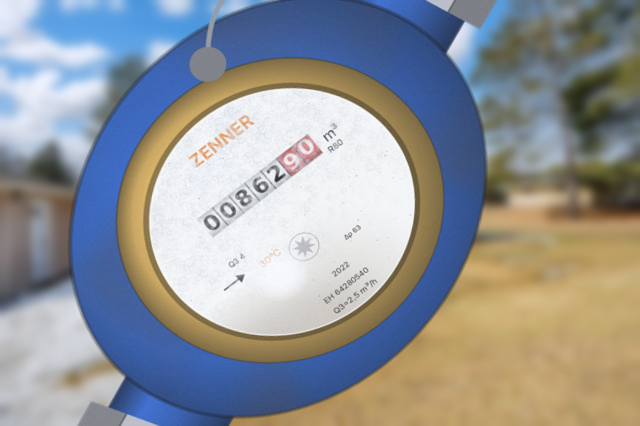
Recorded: 862.90 m³
